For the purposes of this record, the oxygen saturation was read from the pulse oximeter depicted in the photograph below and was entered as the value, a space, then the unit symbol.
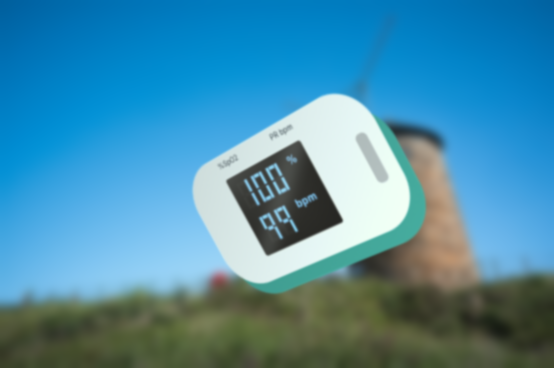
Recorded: 100 %
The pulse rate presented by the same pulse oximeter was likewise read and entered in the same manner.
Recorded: 99 bpm
